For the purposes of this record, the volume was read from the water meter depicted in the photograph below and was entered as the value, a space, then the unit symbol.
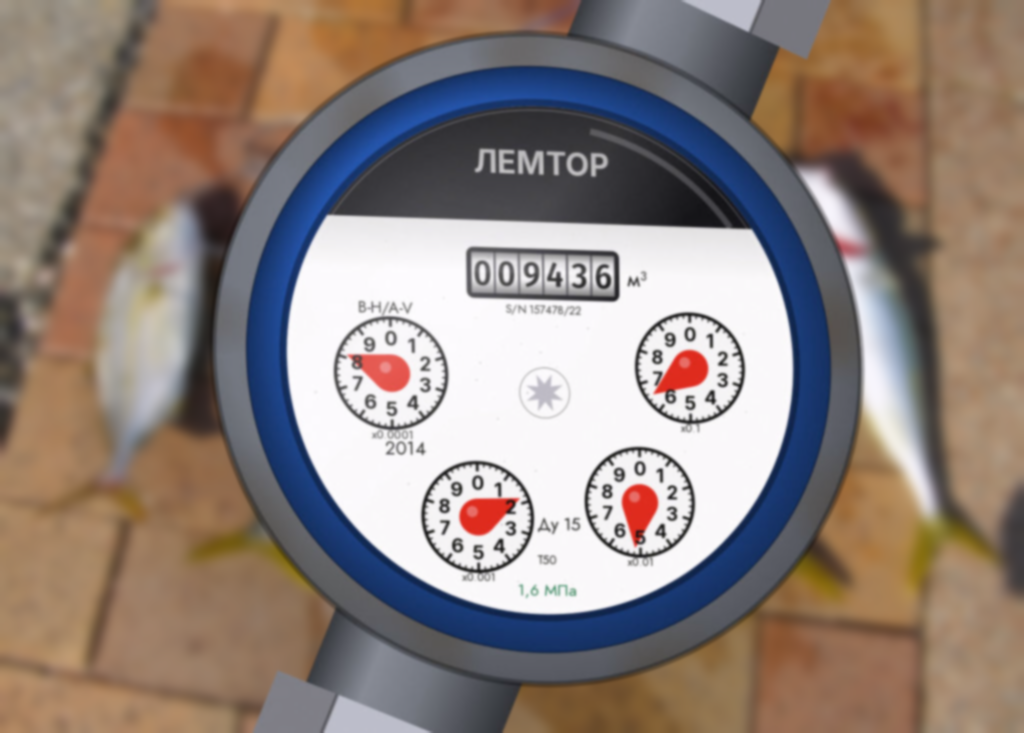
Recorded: 9436.6518 m³
